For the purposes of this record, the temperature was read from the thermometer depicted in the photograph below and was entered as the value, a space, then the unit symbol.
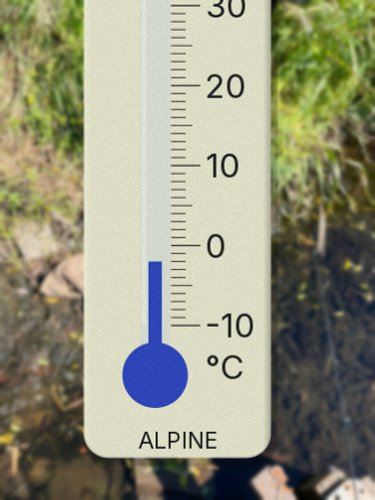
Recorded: -2 °C
